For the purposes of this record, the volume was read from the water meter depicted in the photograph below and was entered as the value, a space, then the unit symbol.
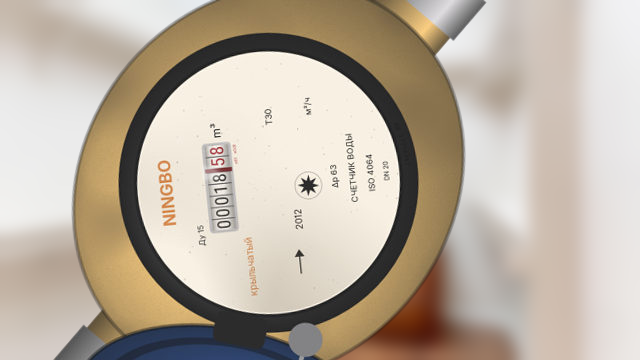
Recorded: 18.58 m³
